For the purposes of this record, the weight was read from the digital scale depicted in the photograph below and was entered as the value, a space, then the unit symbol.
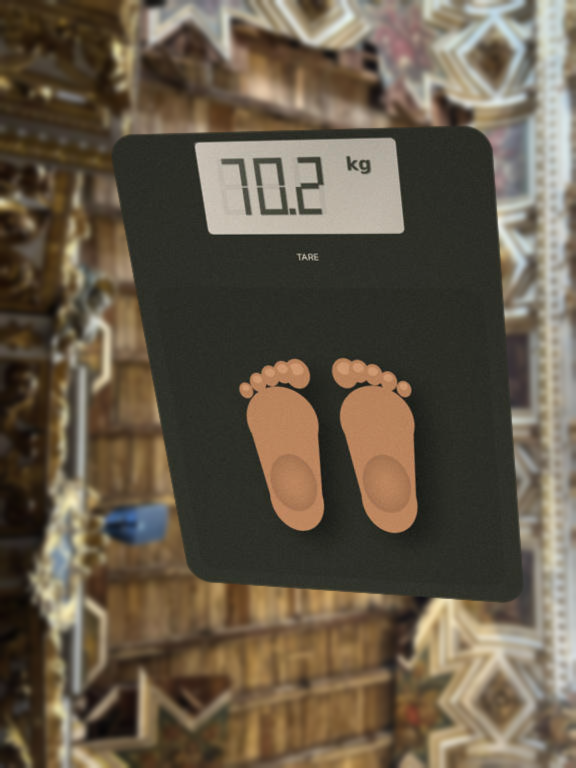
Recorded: 70.2 kg
